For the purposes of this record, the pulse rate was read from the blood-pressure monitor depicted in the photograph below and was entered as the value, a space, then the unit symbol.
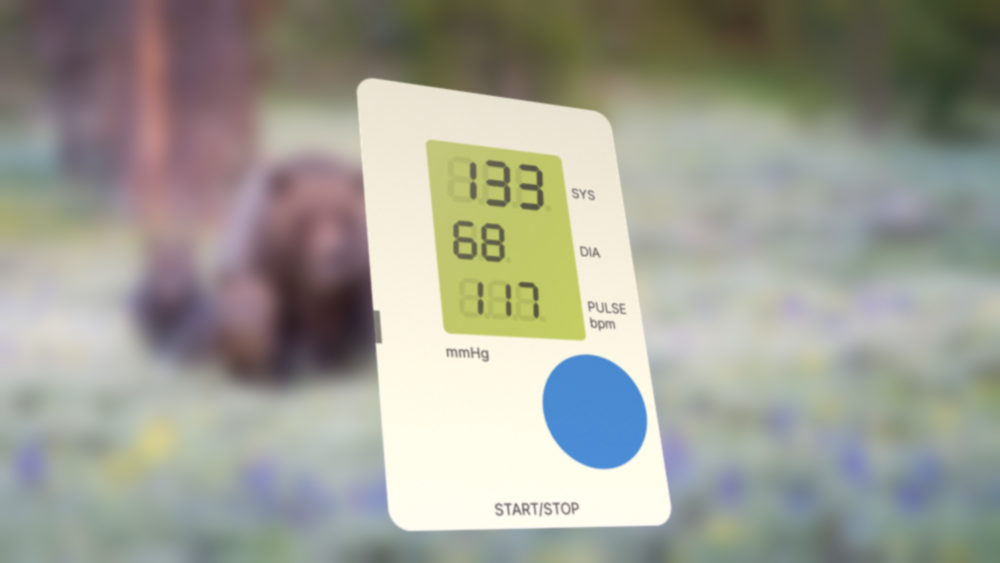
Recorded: 117 bpm
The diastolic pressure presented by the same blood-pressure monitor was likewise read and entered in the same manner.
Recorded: 68 mmHg
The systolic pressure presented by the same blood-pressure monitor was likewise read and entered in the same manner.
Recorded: 133 mmHg
